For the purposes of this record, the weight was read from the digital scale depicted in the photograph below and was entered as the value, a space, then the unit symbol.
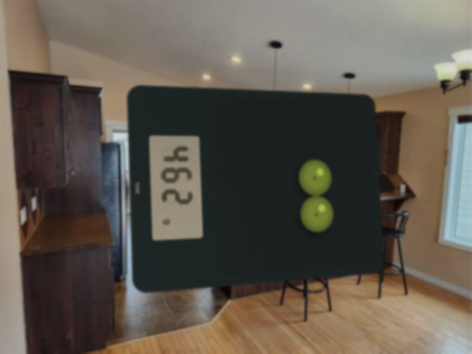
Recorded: 462 g
